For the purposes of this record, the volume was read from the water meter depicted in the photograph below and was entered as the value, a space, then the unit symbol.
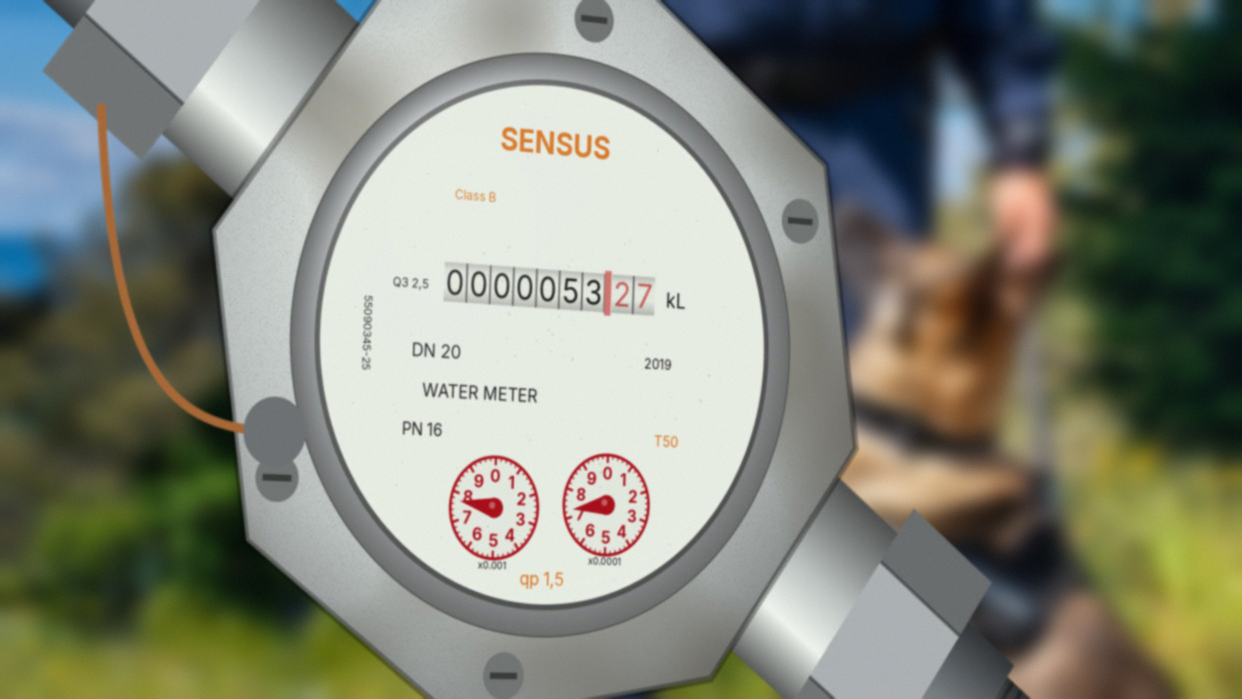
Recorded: 53.2777 kL
